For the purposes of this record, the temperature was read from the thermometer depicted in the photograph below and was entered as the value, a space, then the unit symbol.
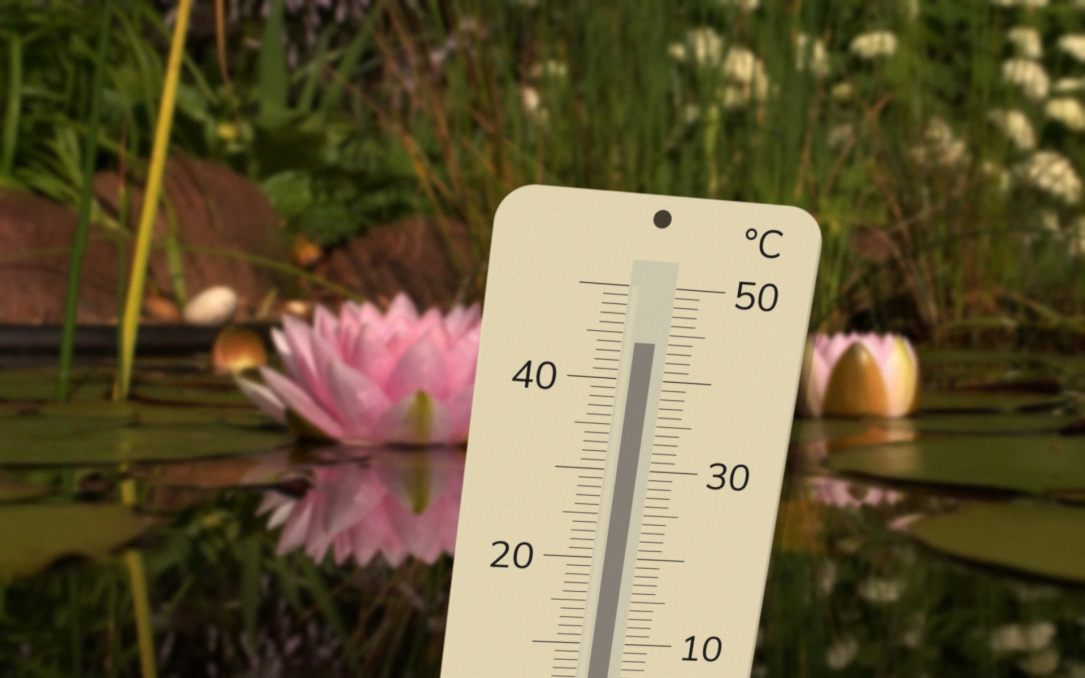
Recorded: 44 °C
